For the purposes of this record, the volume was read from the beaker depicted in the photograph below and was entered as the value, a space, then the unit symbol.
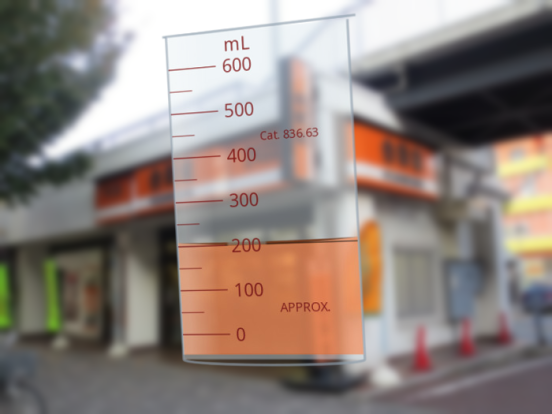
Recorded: 200 mL
